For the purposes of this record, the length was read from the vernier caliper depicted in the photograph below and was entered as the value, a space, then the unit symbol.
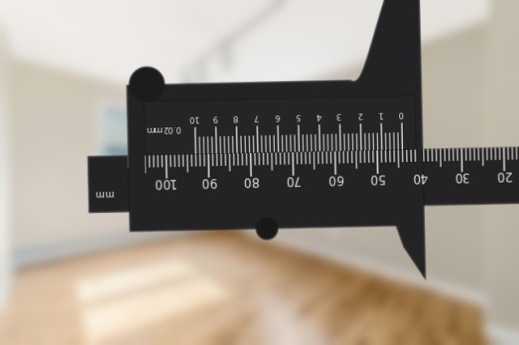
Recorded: 44.0 mm
